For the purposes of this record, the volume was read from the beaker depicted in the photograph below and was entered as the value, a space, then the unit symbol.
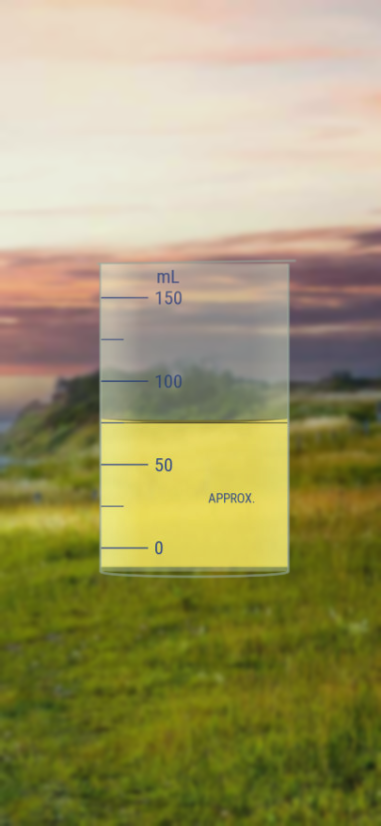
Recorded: 75 mL
